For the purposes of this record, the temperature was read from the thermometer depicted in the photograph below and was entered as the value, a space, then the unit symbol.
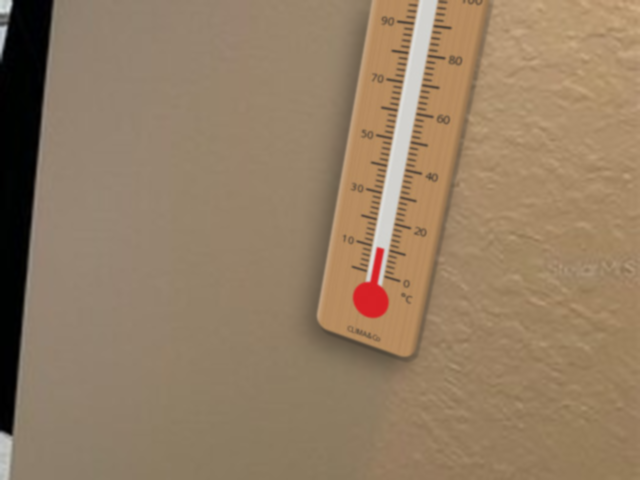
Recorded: 10 °C
